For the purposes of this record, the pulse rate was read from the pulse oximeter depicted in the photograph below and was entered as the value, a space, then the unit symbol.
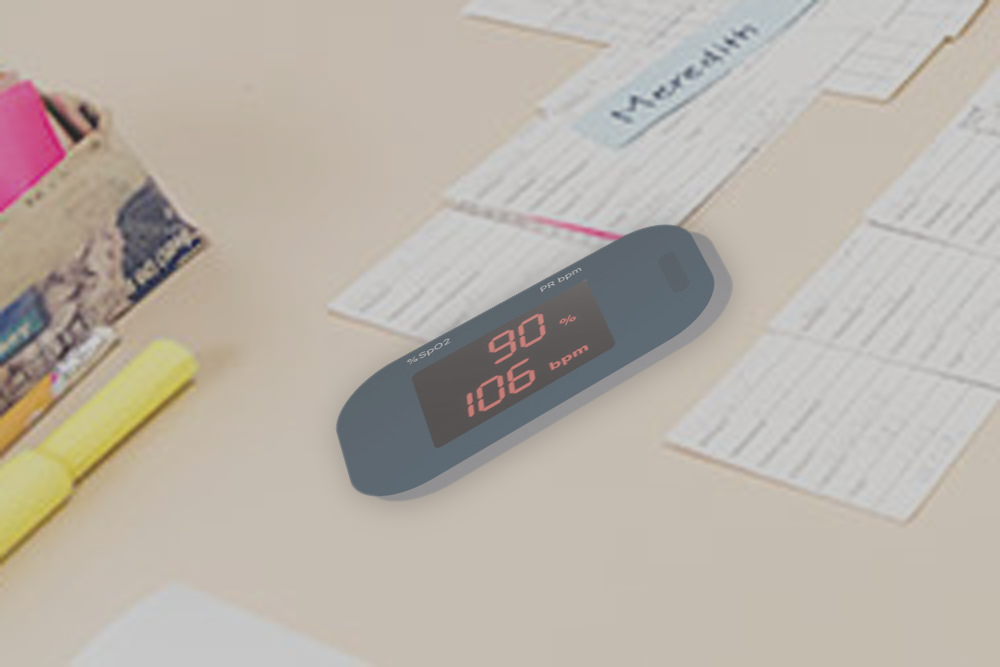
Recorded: 106 bpm
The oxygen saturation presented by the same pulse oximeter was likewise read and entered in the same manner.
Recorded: 90 %
